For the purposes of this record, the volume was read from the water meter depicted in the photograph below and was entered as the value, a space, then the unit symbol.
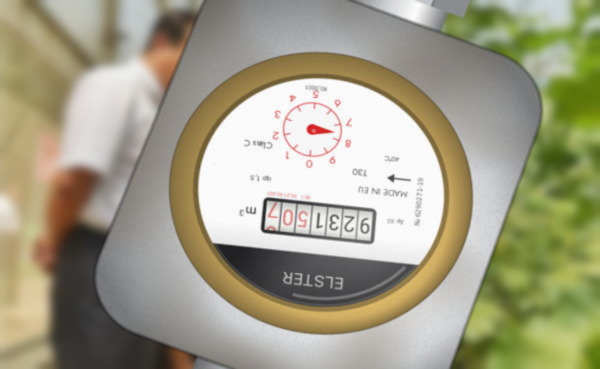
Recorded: 9231.5067 m³
